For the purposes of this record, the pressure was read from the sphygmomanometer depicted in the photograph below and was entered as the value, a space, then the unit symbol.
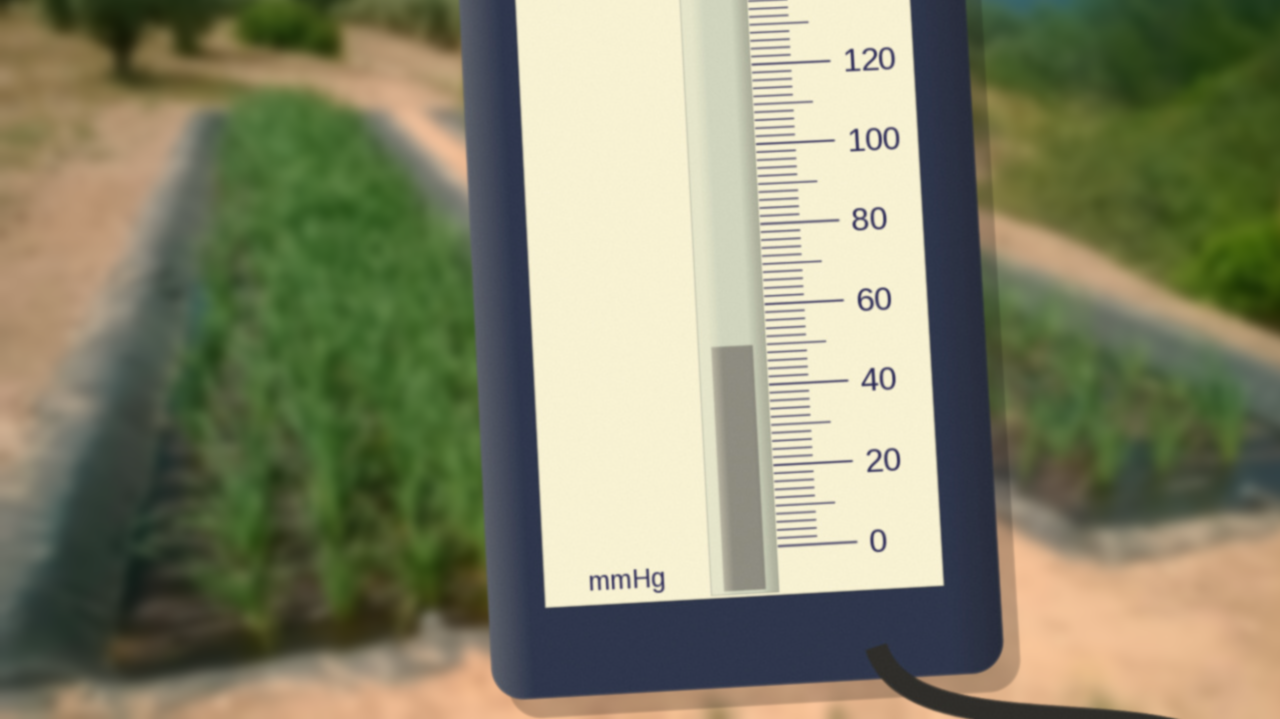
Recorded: 50 mmHg
